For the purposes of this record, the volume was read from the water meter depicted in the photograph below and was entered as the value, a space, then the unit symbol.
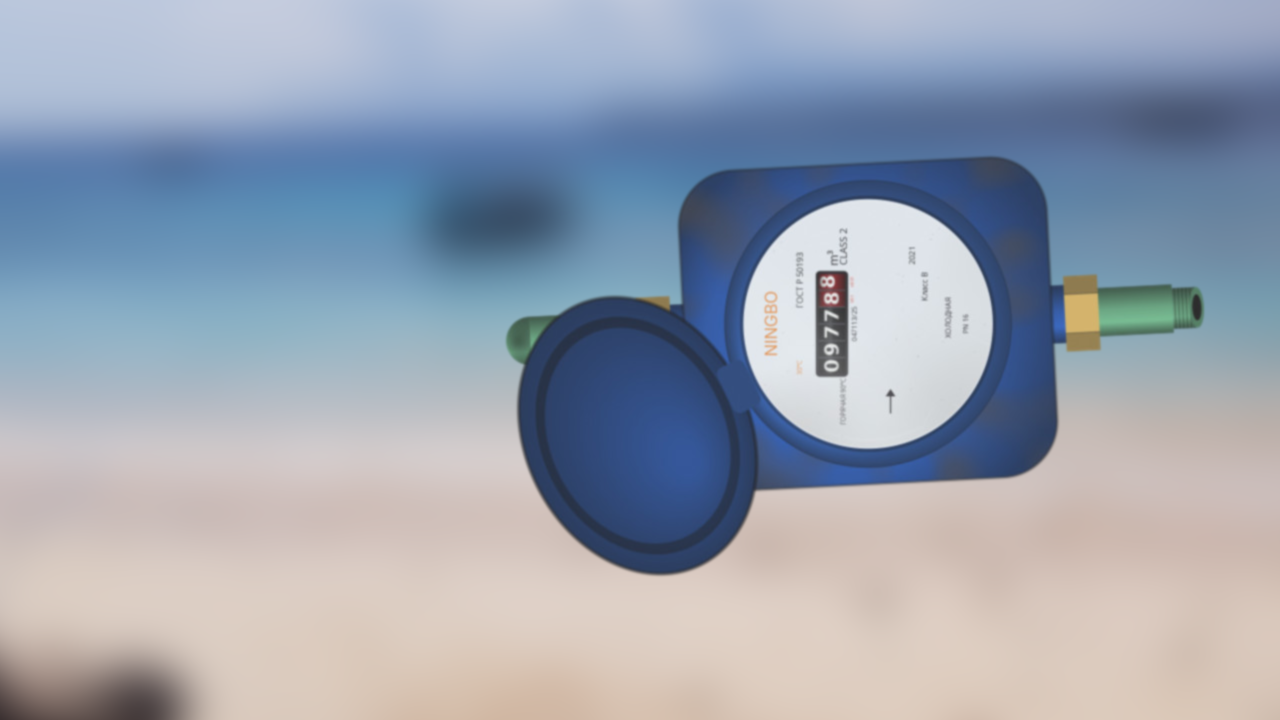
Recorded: 977.88 m³
